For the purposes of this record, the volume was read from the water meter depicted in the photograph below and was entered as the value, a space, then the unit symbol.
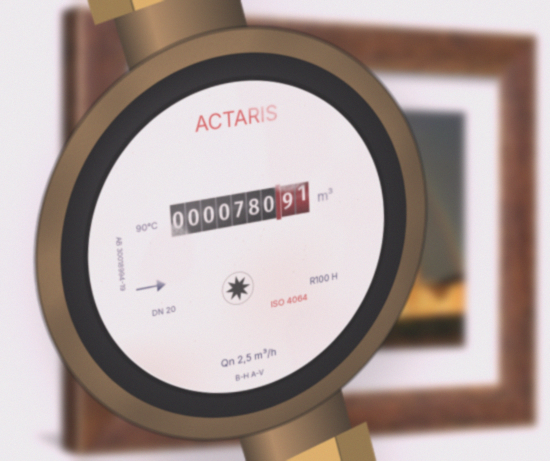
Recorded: 780.91 m³
